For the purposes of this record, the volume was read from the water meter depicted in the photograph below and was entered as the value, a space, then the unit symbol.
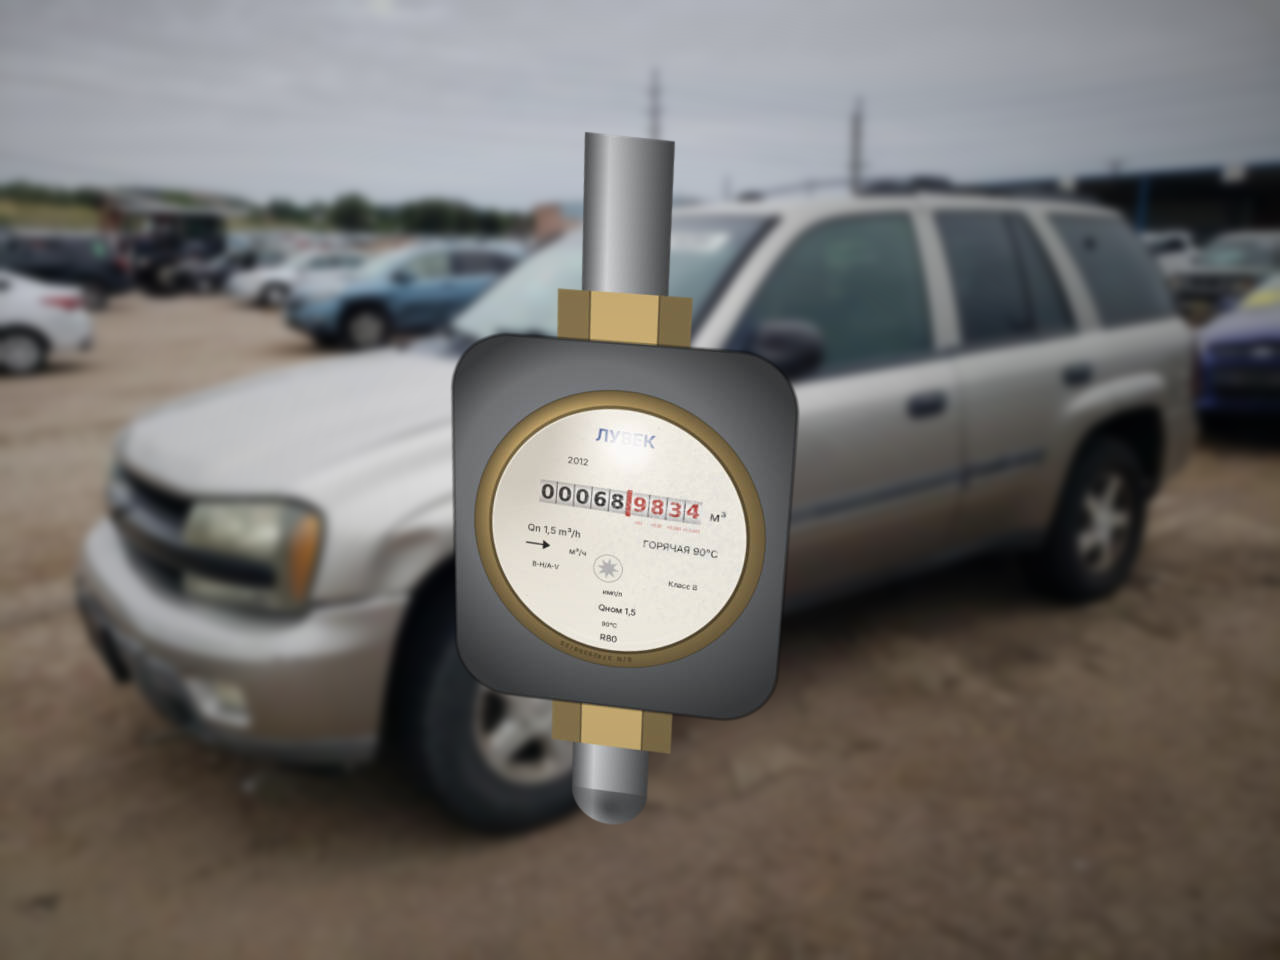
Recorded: 68.9834 m³
